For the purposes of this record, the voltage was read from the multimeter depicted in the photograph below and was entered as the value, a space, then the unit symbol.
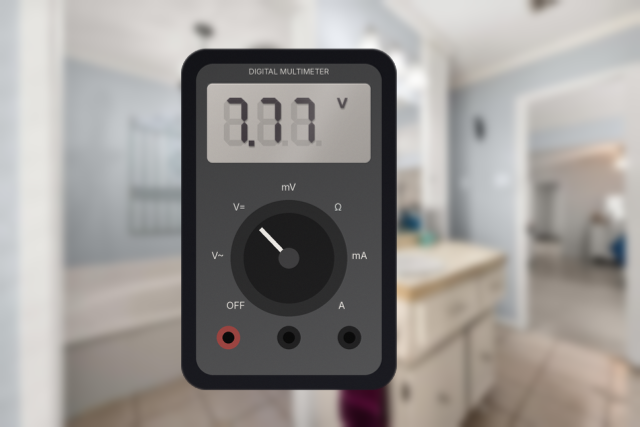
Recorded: 7.77 V
